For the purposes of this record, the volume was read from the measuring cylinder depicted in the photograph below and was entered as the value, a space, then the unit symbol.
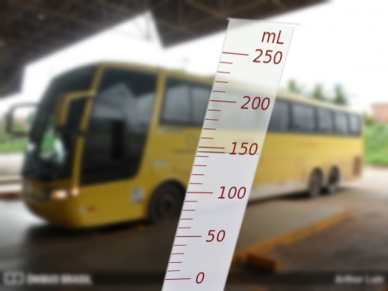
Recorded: 145 mL
